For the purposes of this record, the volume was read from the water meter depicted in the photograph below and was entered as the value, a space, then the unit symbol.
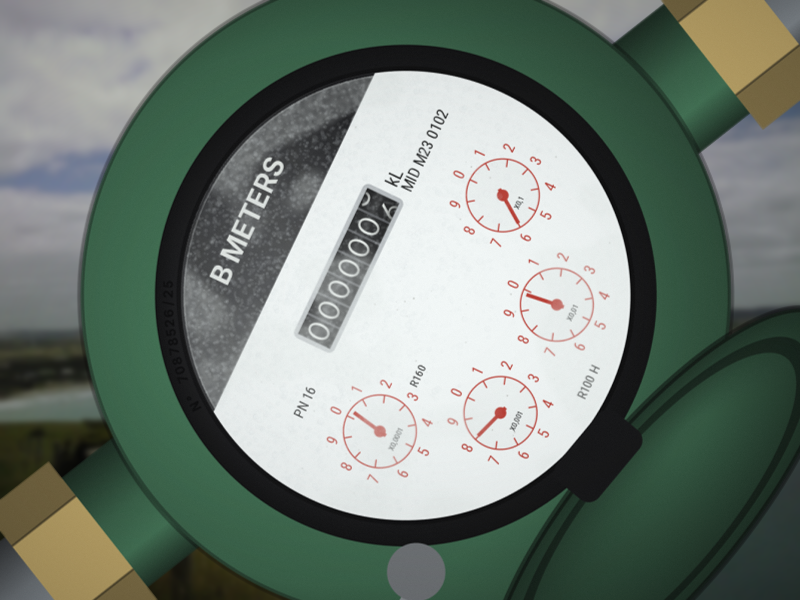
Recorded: 5.5980 kL
